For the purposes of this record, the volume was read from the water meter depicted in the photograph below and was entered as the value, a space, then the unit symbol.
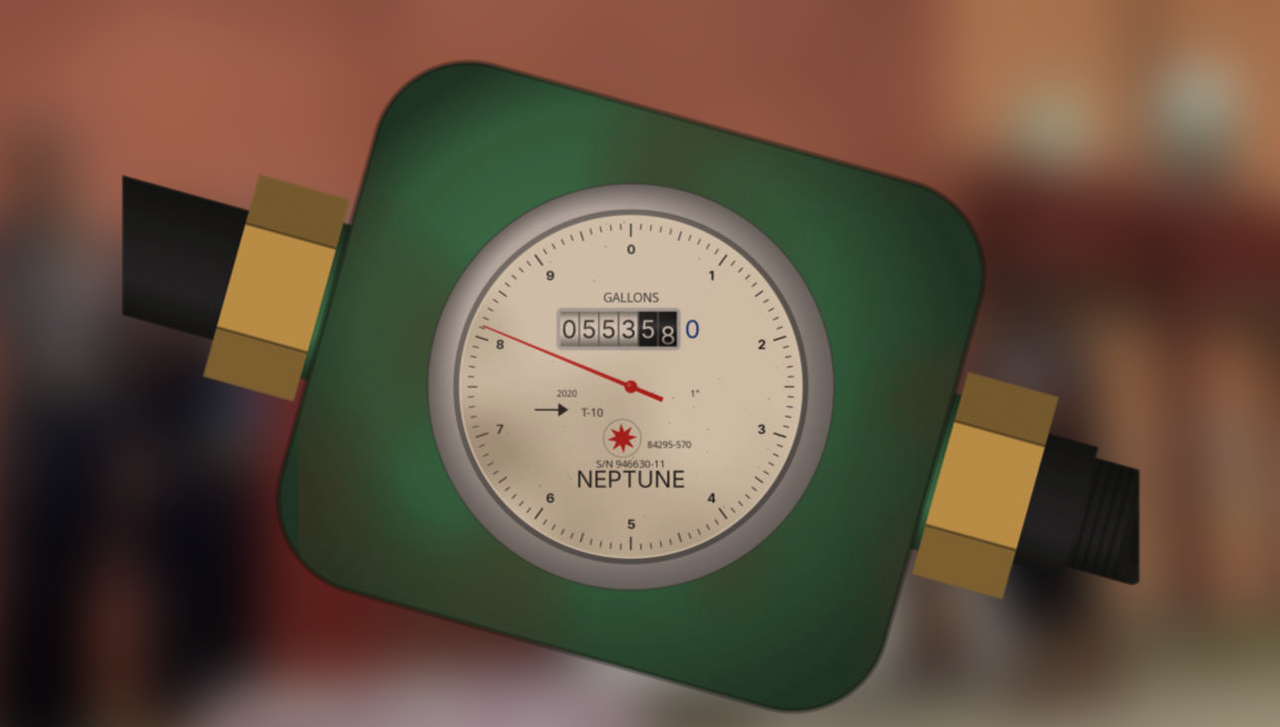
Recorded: 553578.1 gal
